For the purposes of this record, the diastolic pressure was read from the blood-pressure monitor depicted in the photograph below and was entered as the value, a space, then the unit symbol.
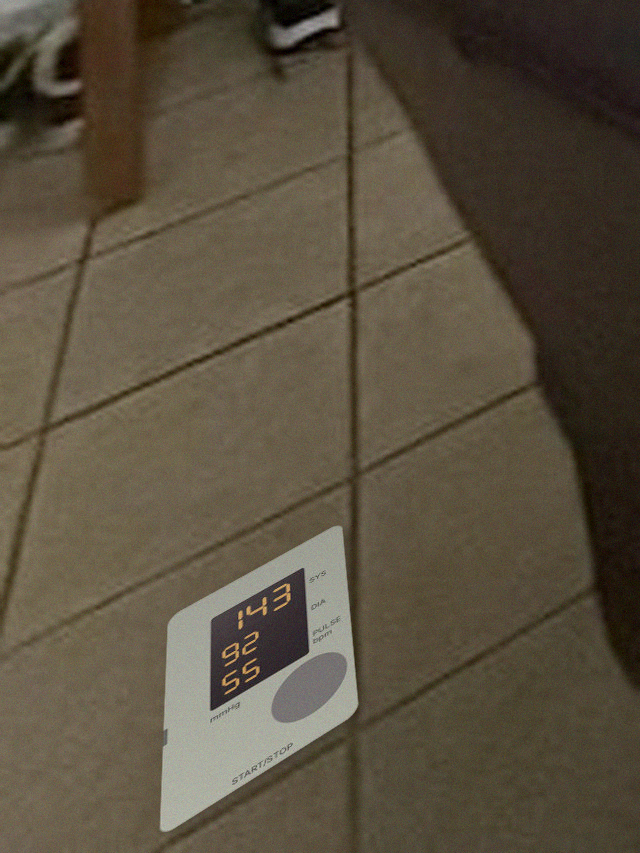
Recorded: 92 mmHg
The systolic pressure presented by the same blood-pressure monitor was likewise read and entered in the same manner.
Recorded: 143 mmHg
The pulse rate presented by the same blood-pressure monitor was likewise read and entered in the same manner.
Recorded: 55 bpm
